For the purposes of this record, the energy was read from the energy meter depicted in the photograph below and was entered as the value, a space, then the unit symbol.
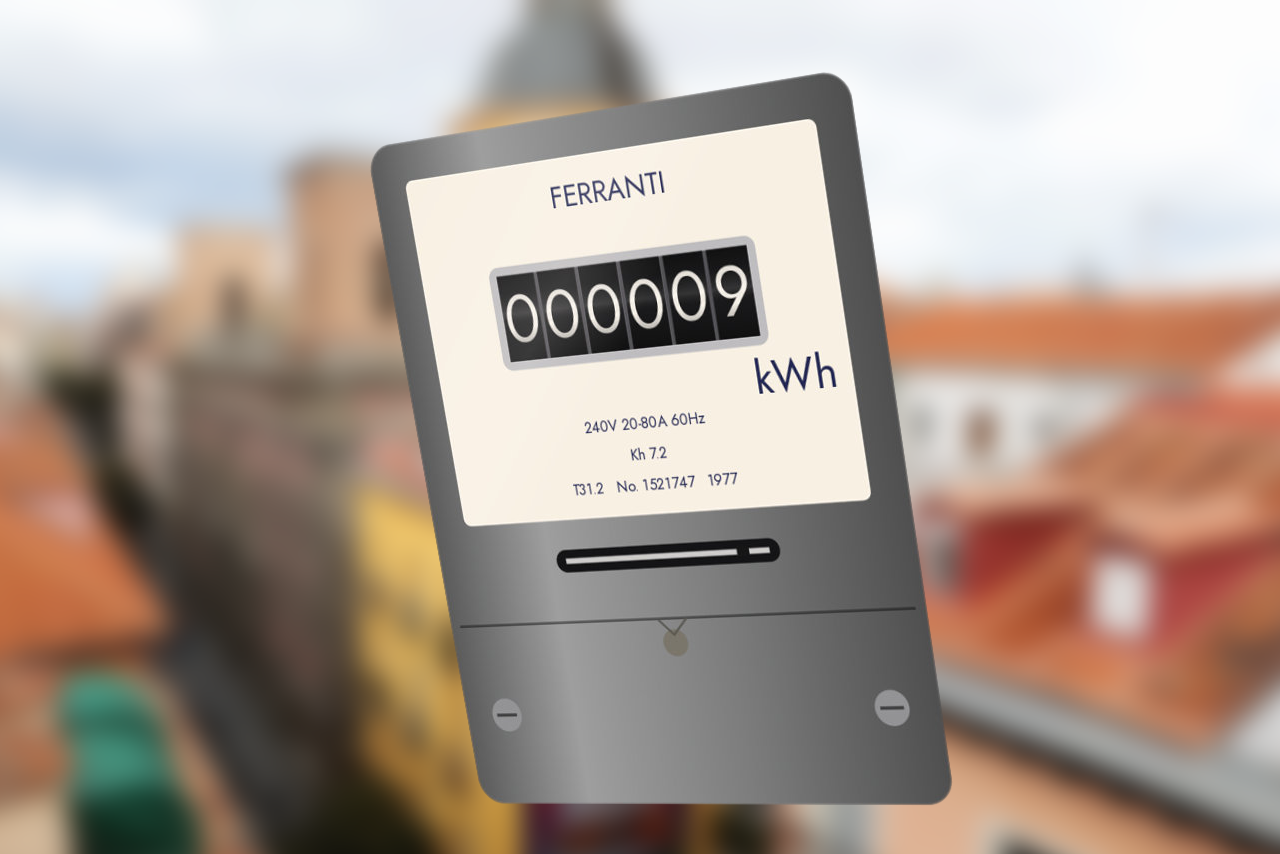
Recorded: 9 kWh
